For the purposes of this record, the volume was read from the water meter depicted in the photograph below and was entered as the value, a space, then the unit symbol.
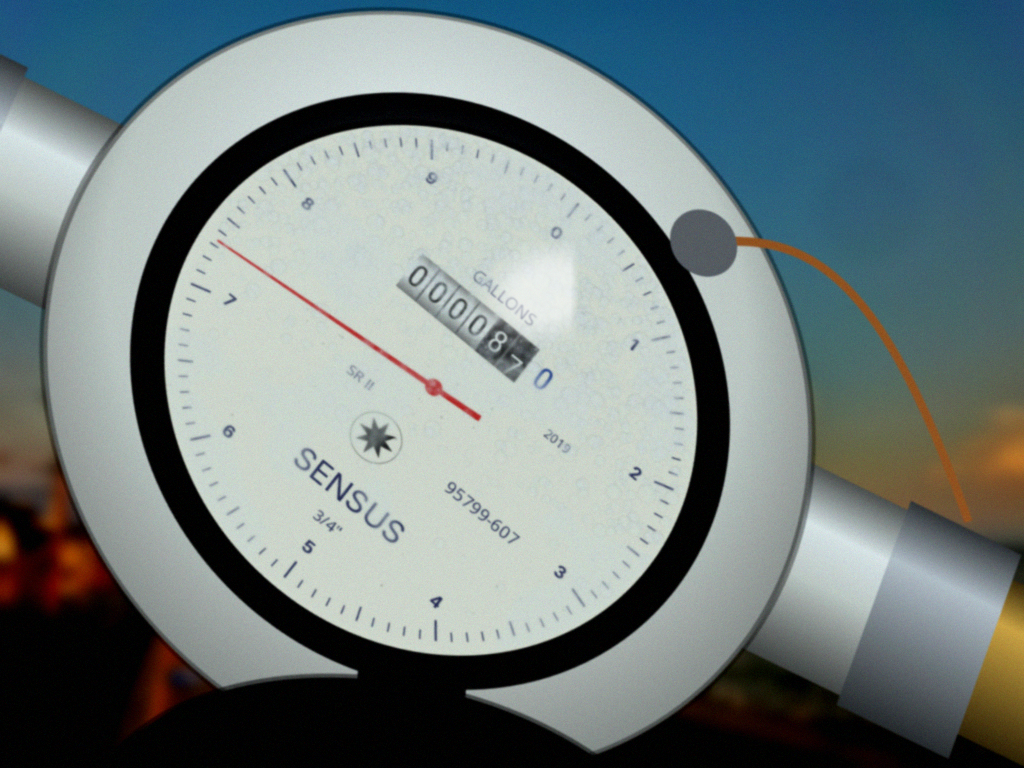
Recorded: 867.3 gal
